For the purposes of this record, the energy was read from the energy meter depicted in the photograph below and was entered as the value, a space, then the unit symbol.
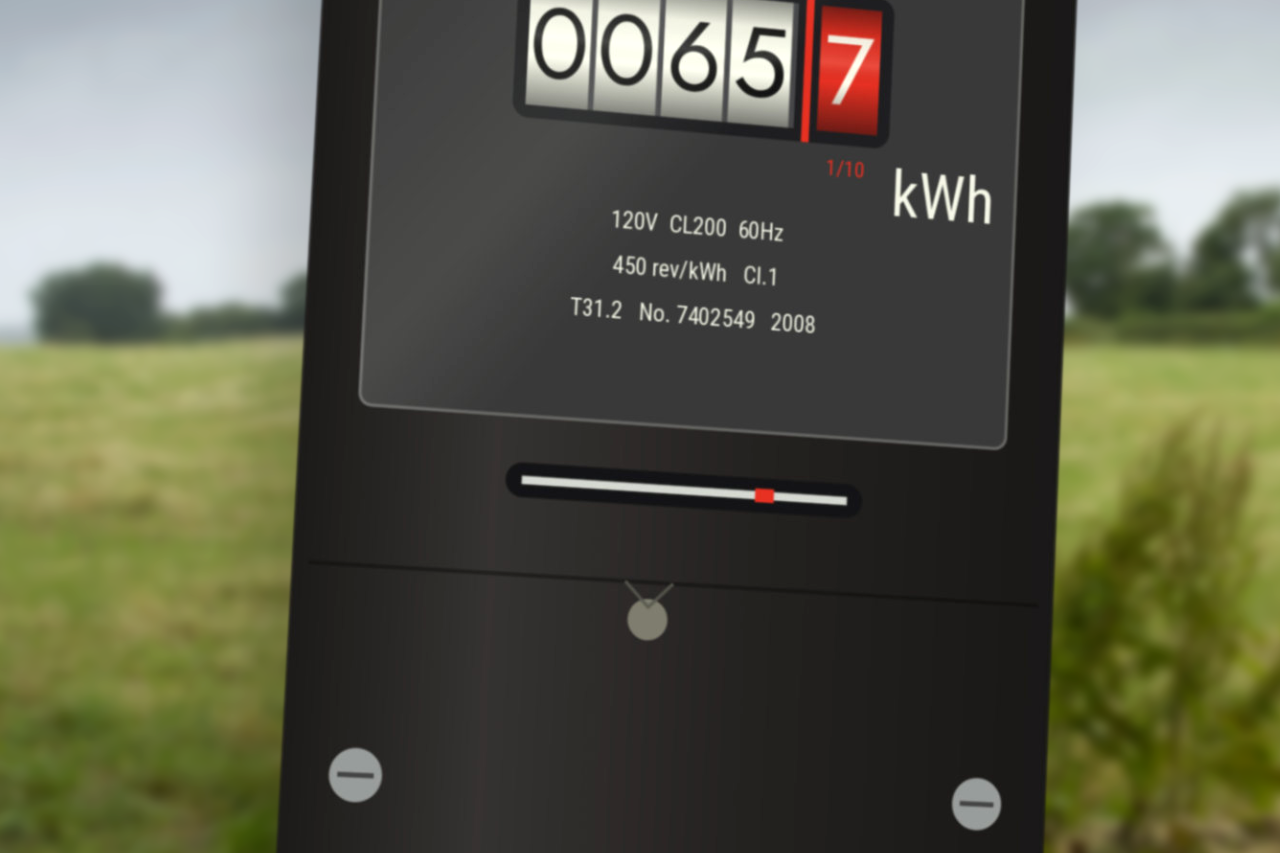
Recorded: 65.7 kWh
